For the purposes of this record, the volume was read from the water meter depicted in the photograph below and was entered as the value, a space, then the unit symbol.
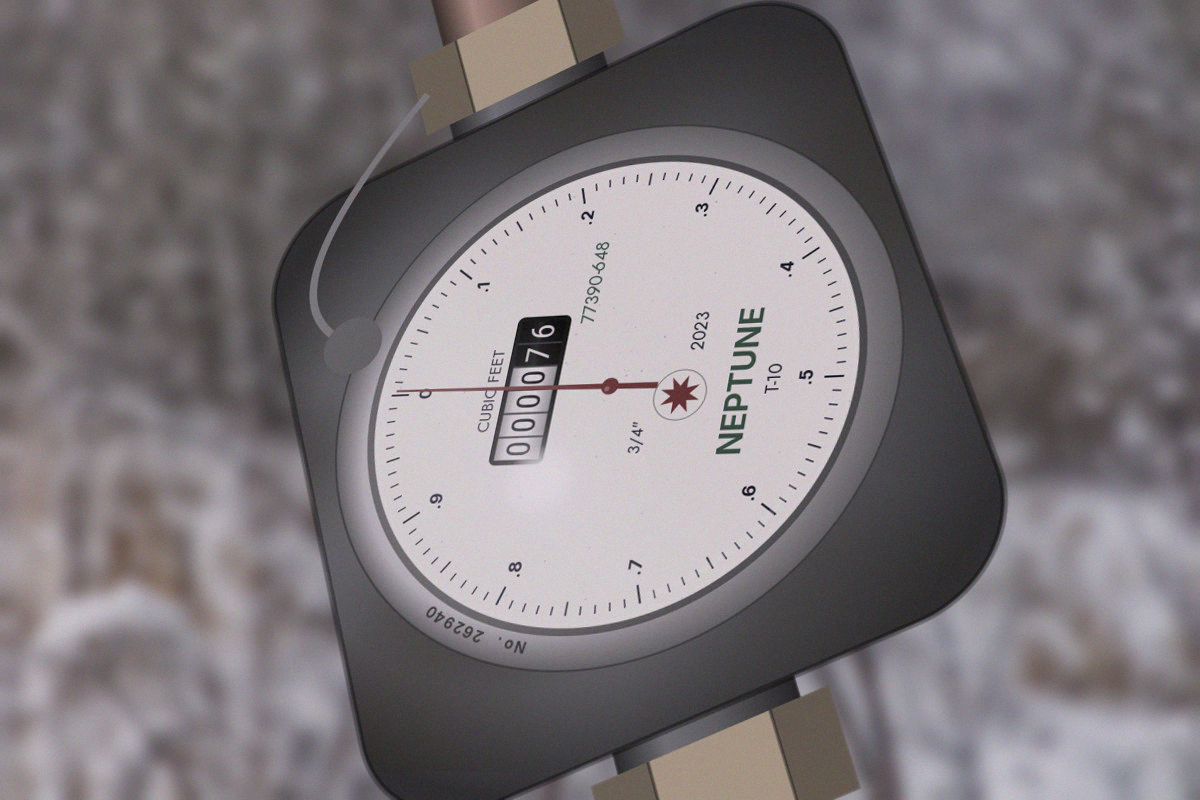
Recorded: 76.00 ft³
